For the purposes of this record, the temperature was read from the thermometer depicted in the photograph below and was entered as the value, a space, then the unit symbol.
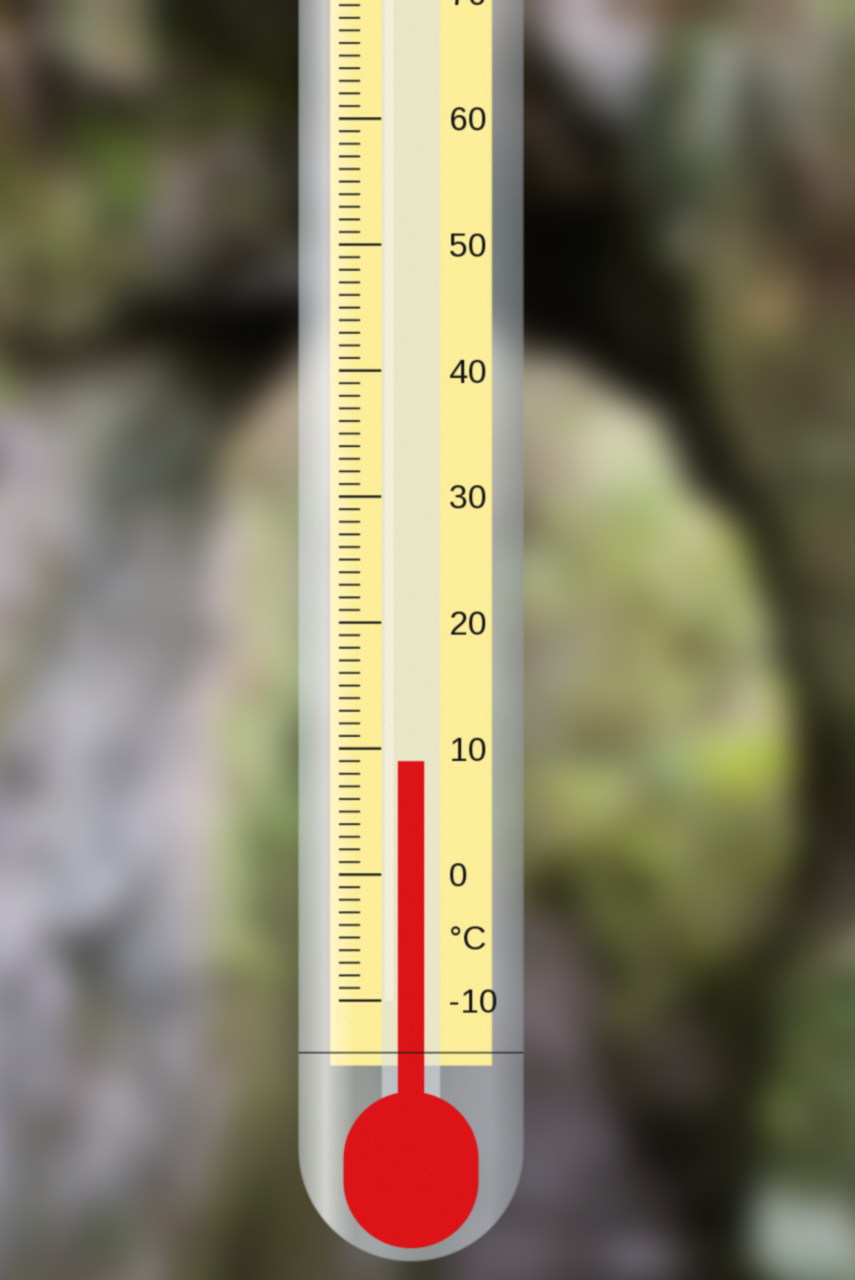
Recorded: 9 °C
